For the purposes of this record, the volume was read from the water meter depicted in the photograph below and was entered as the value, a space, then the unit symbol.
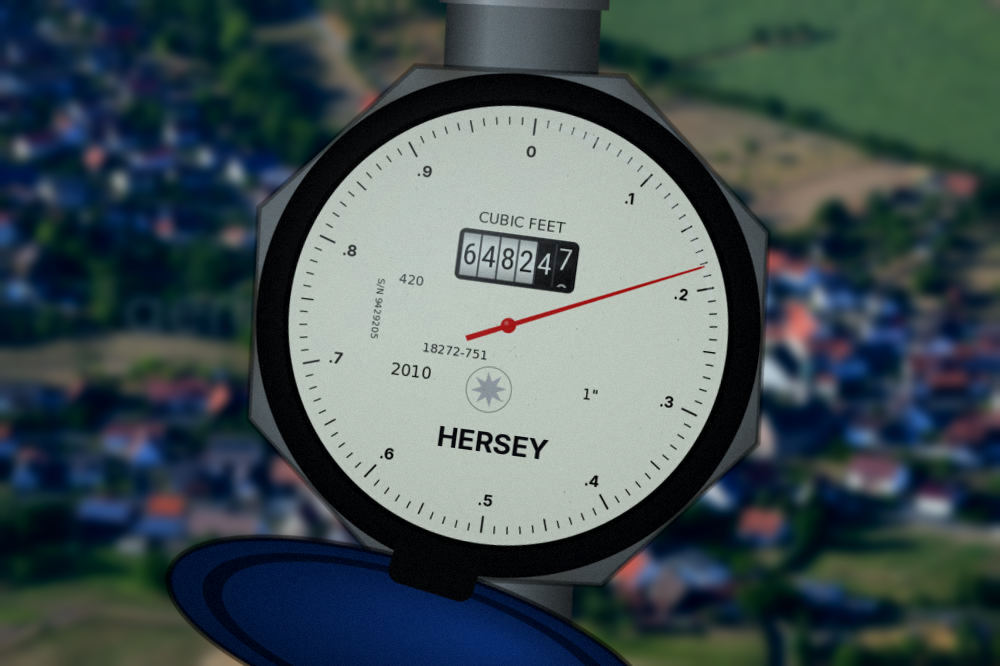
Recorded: 648247.18 ft³
